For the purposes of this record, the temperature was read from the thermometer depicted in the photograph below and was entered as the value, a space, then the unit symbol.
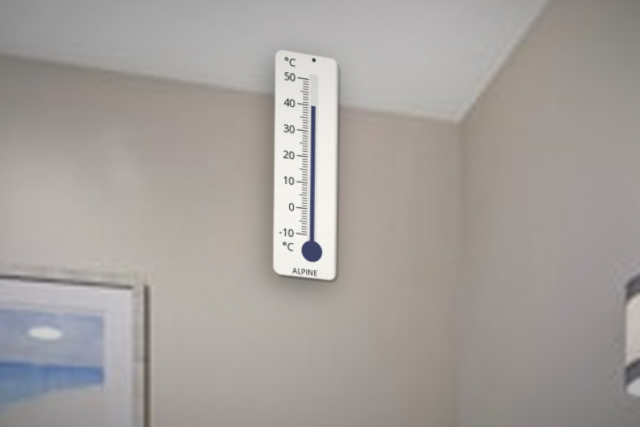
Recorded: 40 °C
